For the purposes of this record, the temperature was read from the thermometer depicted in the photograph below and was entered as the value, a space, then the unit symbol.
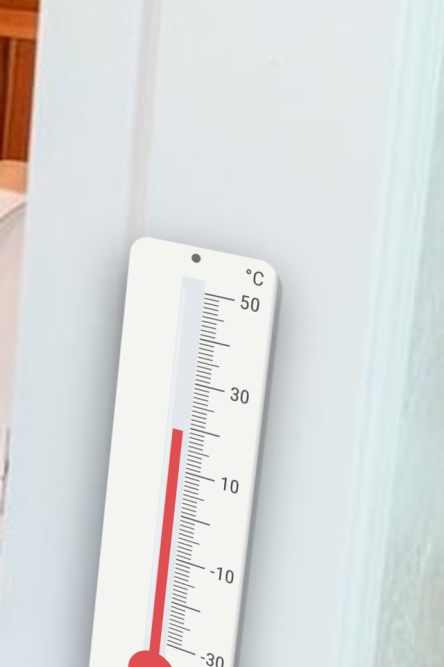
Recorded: 19 °C
